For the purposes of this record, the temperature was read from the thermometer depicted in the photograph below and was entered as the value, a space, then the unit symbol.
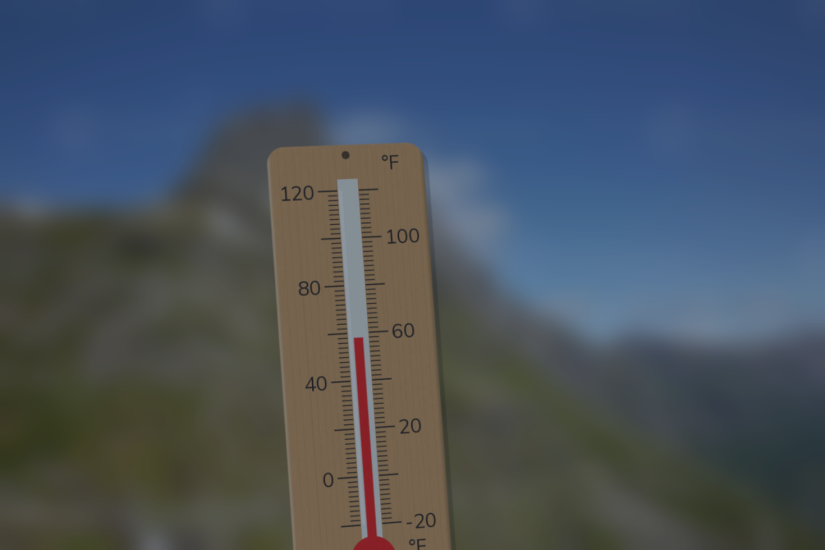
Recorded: 58 °F
